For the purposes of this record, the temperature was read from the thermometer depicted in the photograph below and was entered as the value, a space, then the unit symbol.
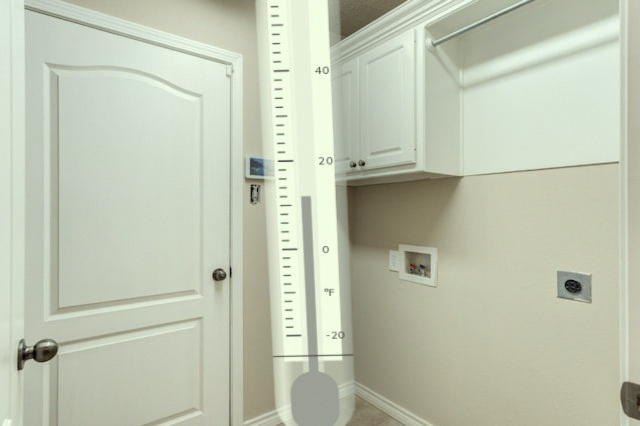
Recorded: 12 °F
